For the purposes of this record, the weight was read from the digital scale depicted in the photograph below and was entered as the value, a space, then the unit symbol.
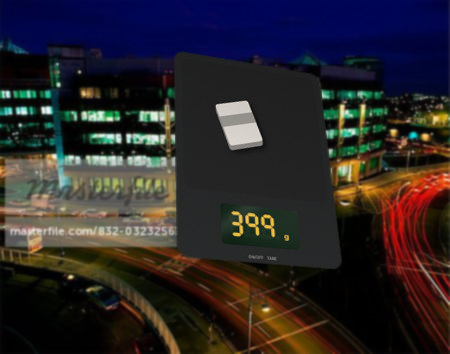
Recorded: 399 g
